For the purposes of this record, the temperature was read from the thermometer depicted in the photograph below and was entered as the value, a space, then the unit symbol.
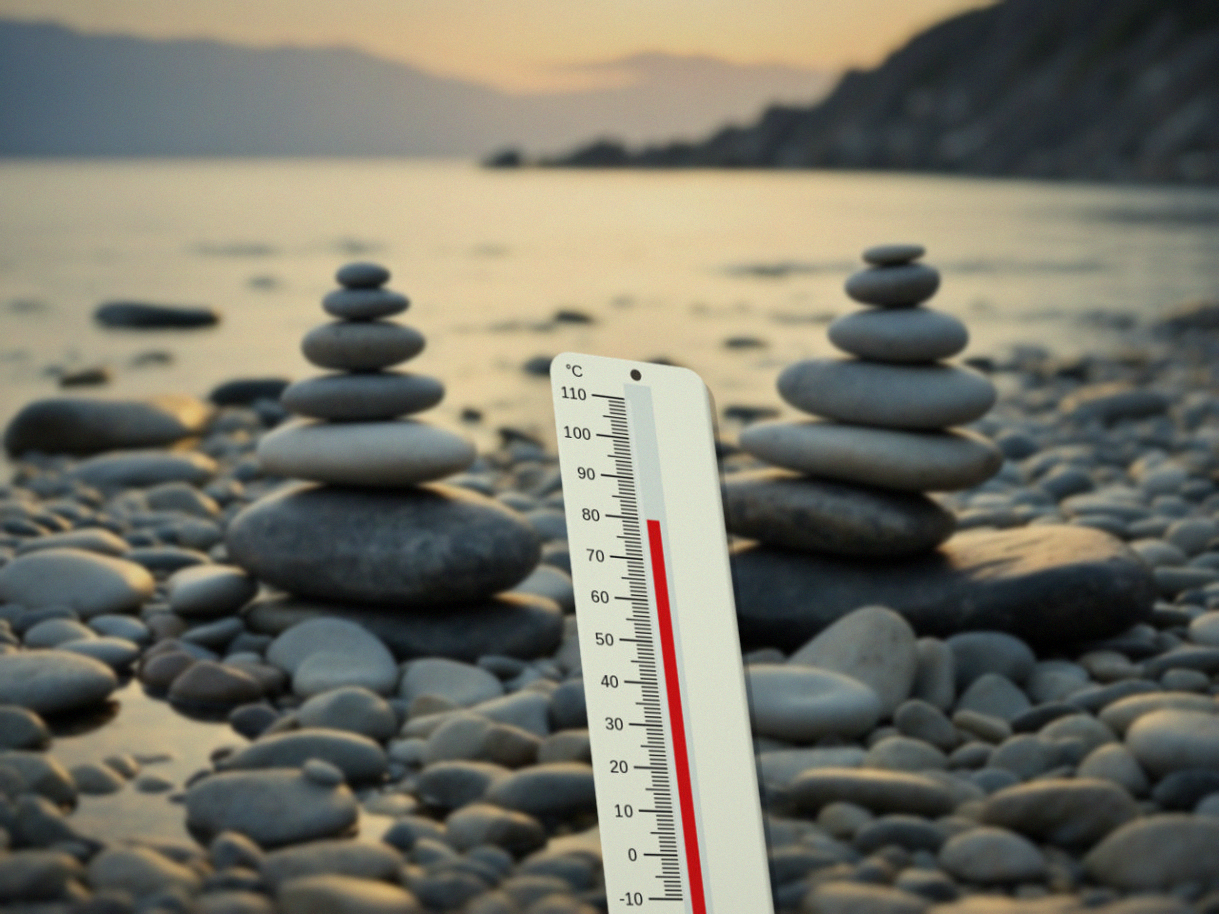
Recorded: 80 °C
